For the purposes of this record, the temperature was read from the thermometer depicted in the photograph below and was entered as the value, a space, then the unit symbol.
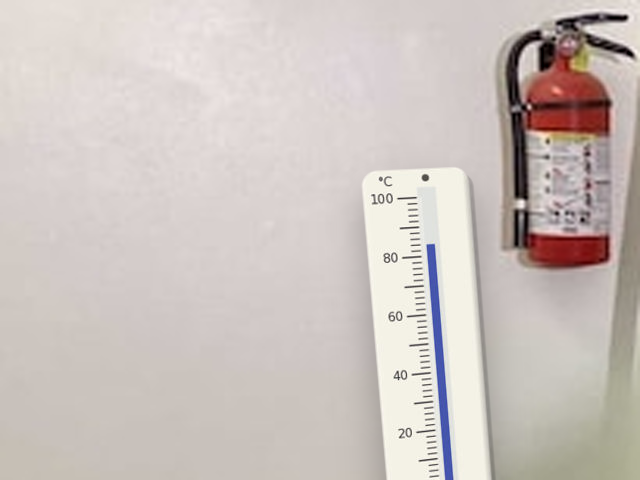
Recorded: 84 °C
